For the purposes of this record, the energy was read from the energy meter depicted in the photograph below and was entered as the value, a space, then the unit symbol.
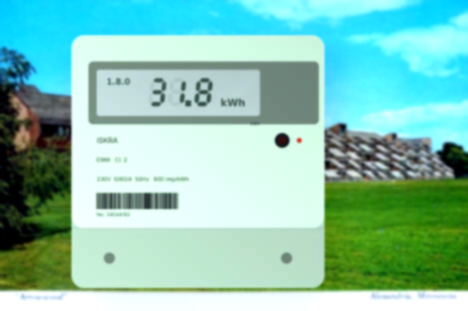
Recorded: 31.8 kWh
